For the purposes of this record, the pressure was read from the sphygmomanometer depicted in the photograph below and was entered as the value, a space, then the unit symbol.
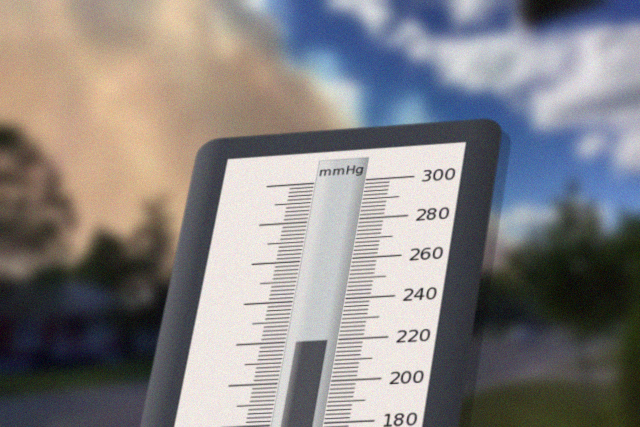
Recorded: 220 mmHg
